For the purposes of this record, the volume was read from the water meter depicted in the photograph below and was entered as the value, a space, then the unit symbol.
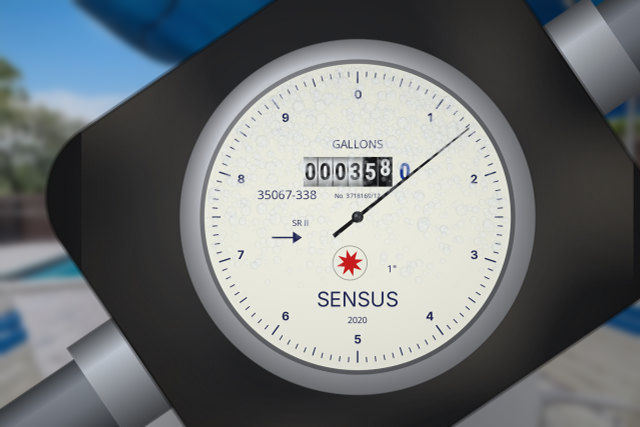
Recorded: 3581.4 gal
